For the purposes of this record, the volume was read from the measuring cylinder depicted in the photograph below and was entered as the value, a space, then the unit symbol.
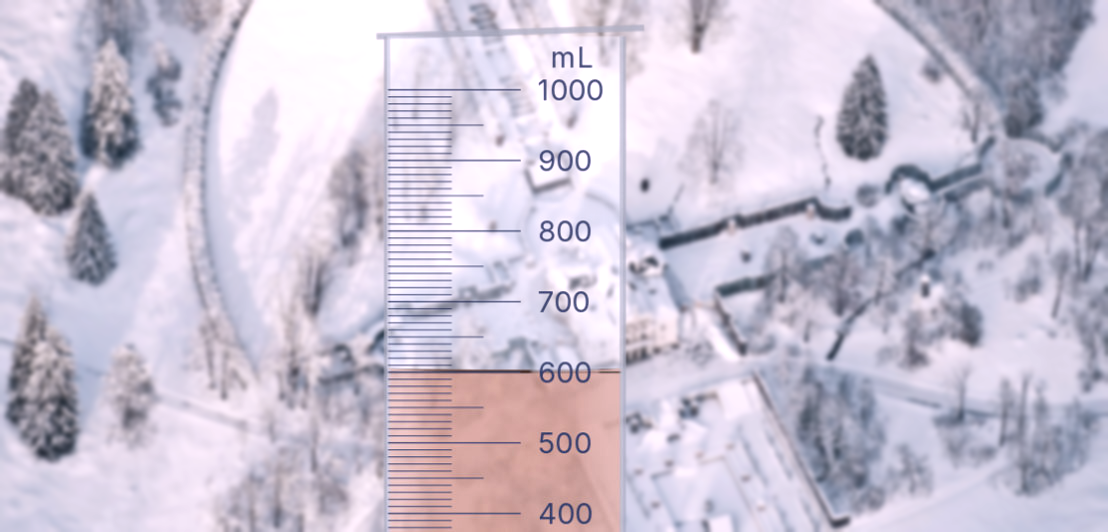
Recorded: 600 mL
